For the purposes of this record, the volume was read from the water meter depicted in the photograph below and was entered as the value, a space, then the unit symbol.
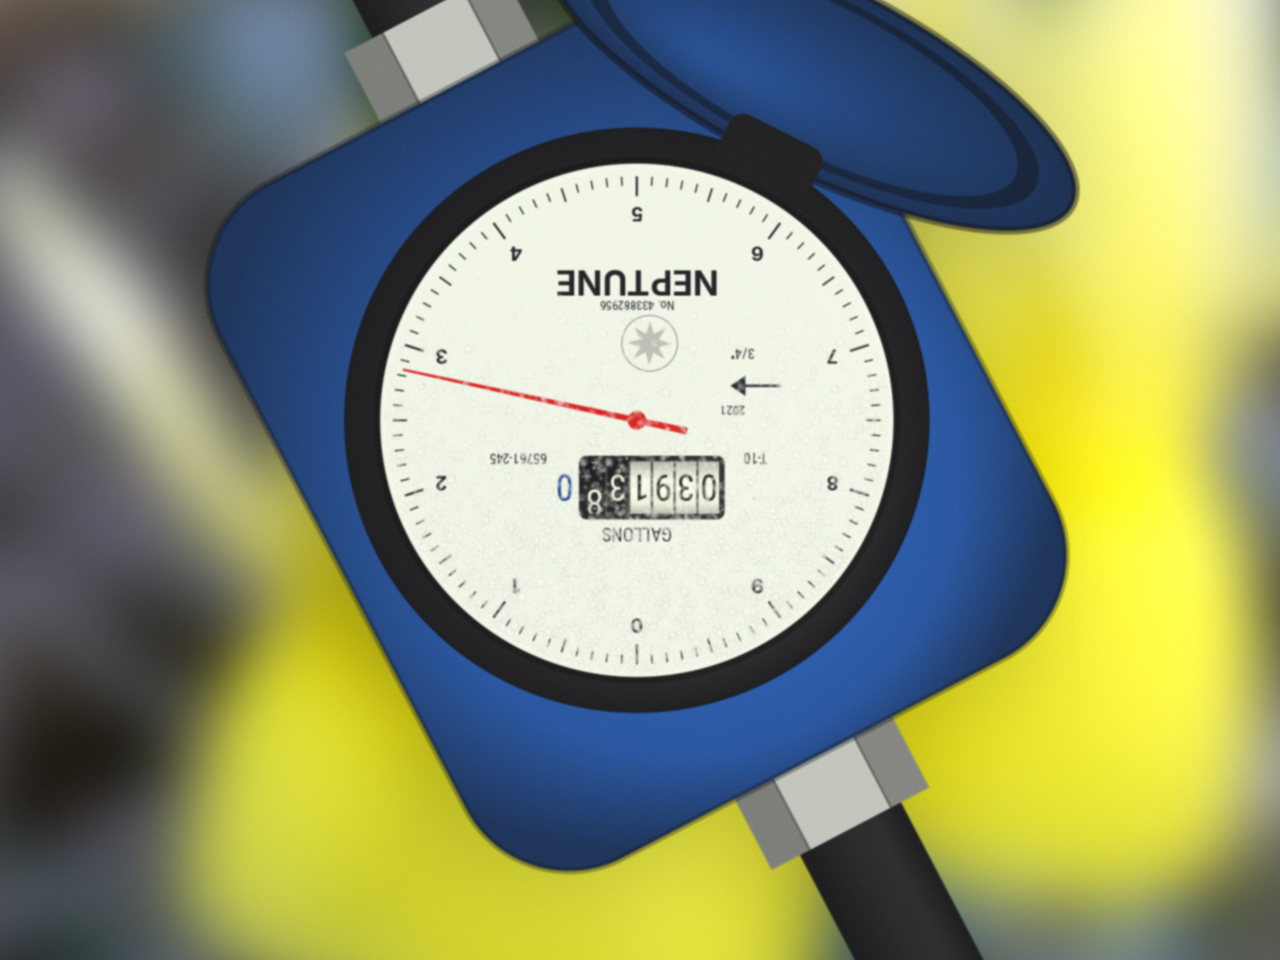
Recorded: 391382.8 gal
